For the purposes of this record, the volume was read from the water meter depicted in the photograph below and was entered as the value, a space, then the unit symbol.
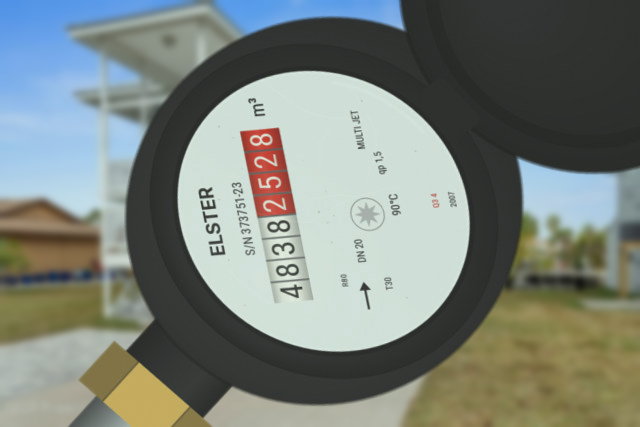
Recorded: 4838.2528 m³
